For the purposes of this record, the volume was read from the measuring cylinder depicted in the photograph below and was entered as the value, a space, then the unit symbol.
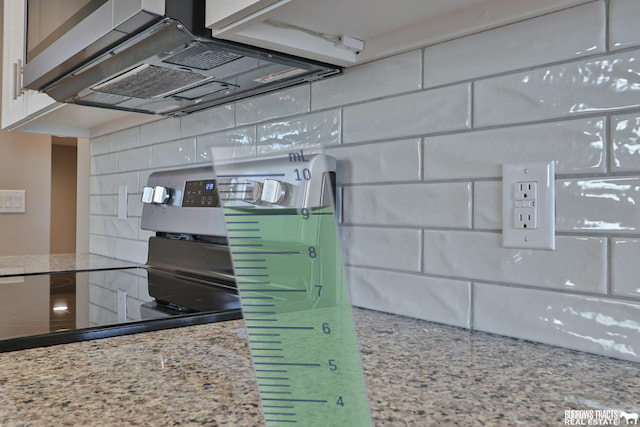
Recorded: 9 mL
